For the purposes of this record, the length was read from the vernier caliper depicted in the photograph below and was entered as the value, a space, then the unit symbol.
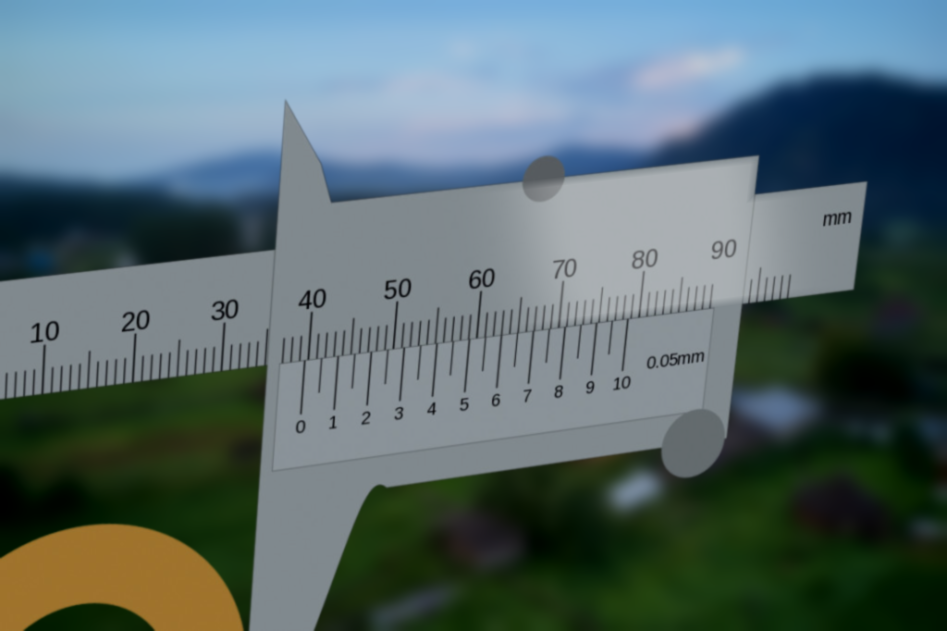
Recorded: 39.6 mm
